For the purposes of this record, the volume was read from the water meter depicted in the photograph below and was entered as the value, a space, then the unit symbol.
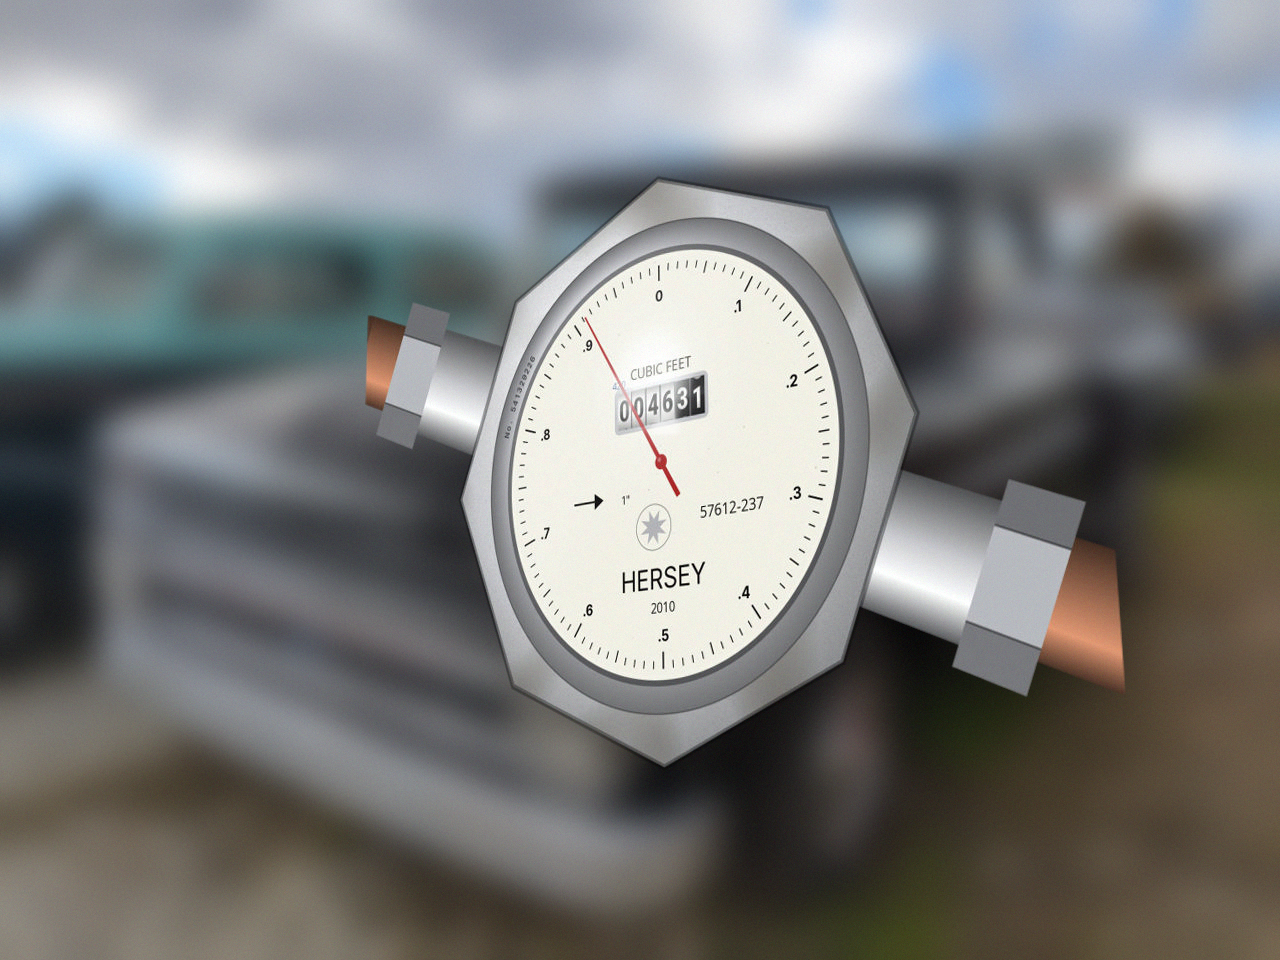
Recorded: 4630.91 ft³
